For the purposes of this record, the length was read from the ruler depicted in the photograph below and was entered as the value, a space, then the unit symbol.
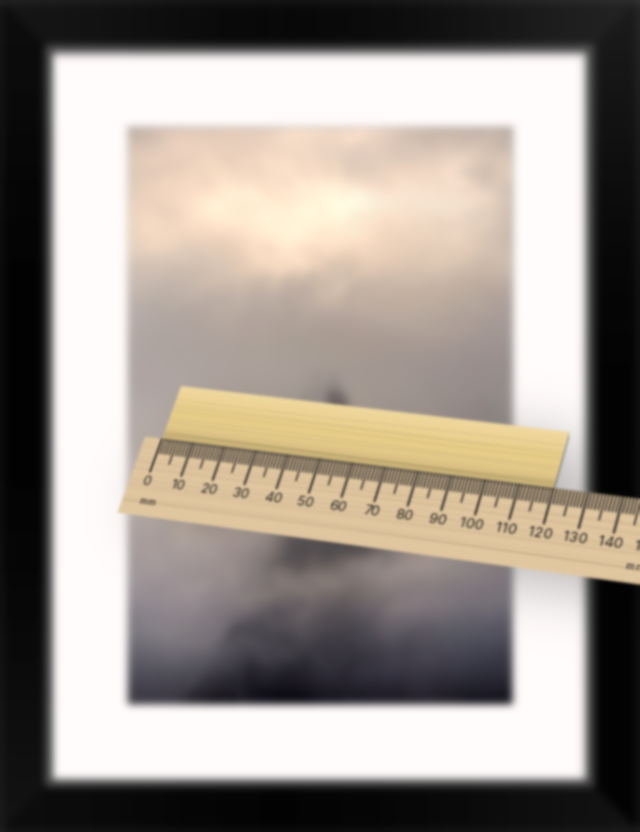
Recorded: 120 mm
